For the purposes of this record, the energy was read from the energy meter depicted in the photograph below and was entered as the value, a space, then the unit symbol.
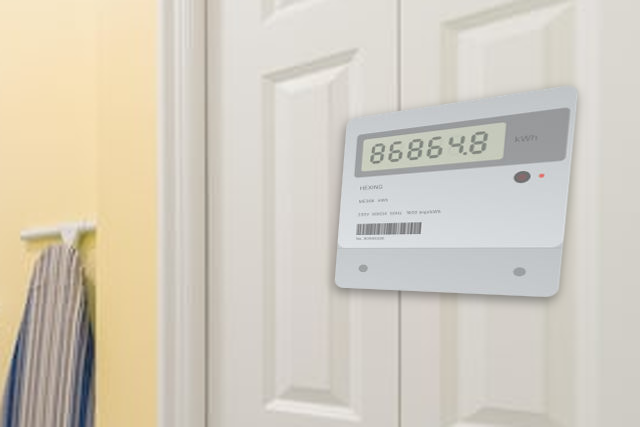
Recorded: 86864.8 kWh
